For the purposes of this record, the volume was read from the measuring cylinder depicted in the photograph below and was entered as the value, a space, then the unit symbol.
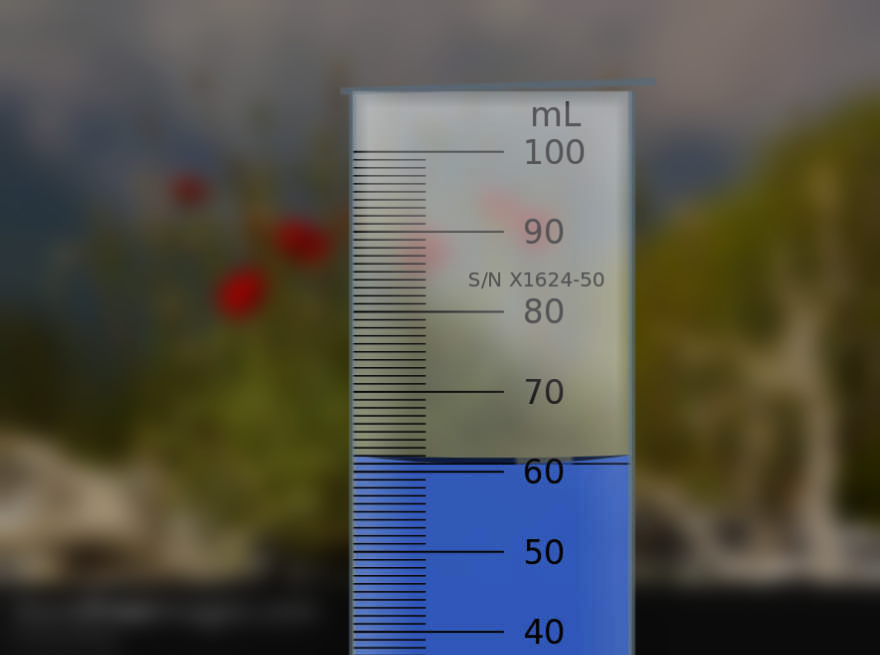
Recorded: 61 mL
